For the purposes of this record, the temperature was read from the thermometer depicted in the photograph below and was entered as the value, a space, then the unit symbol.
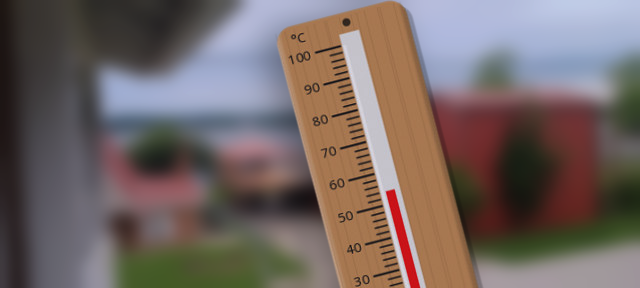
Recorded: 54 °C
